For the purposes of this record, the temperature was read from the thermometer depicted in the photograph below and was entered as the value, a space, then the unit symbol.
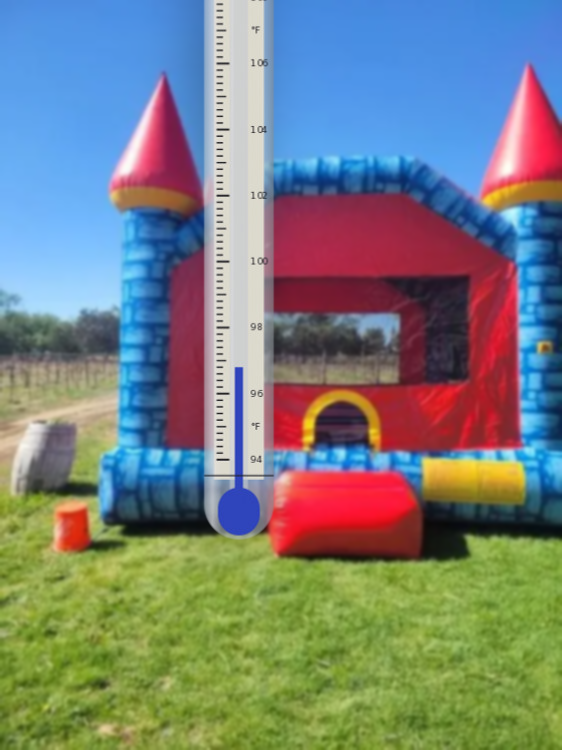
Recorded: 96.8 °F
